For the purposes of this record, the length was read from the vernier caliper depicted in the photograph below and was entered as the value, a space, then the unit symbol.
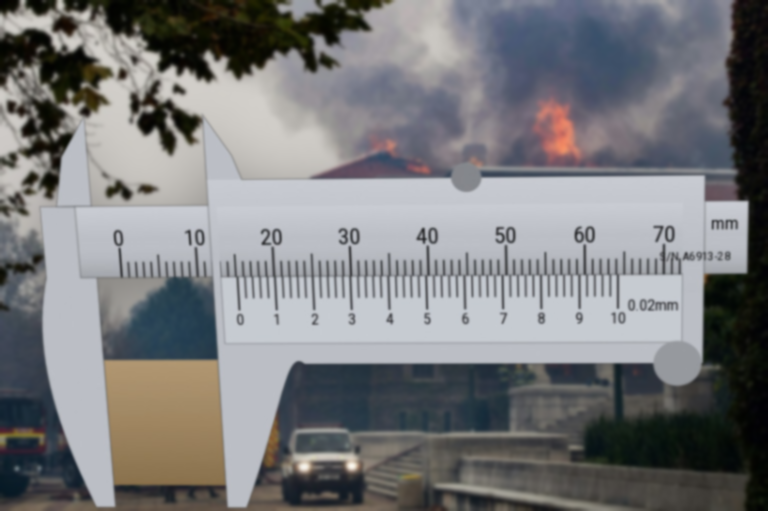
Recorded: 15.2 mm
